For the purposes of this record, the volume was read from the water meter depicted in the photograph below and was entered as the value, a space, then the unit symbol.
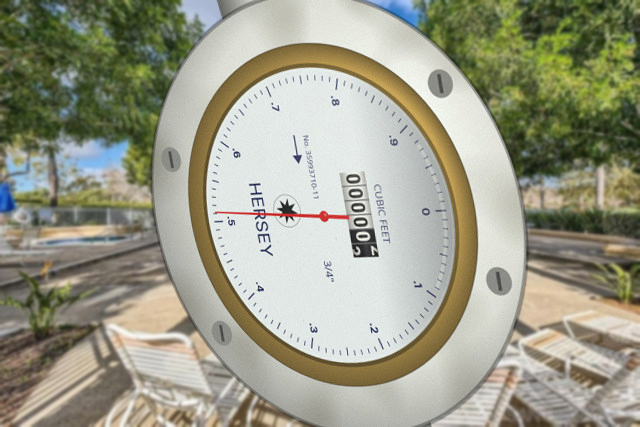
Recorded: 2.51 ft³
